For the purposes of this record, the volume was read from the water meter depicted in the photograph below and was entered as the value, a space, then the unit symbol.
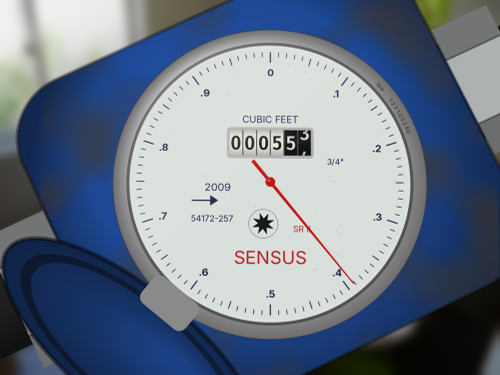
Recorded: 553.39 ft³
